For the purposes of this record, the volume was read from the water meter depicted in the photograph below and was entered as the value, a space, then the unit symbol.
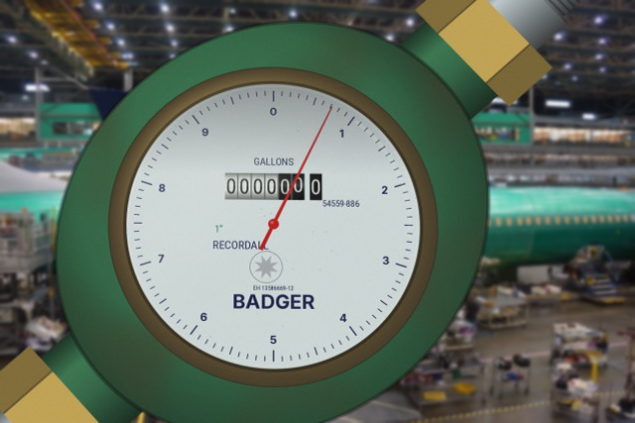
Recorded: 0.7 gal
